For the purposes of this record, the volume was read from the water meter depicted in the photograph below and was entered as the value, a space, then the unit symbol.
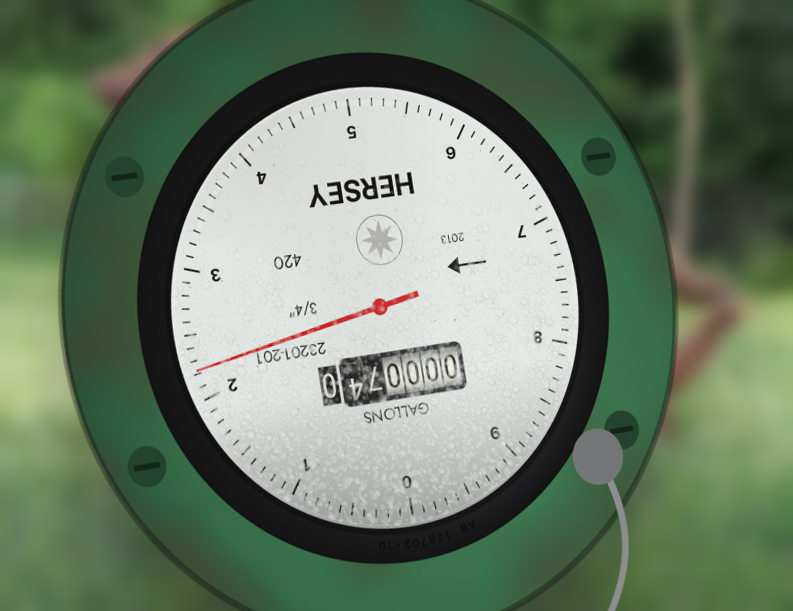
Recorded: 742.2 gal
